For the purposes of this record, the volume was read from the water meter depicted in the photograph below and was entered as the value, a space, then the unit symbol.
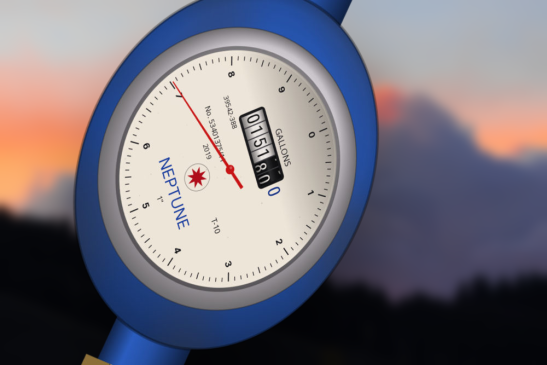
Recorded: 151797.0 gal
